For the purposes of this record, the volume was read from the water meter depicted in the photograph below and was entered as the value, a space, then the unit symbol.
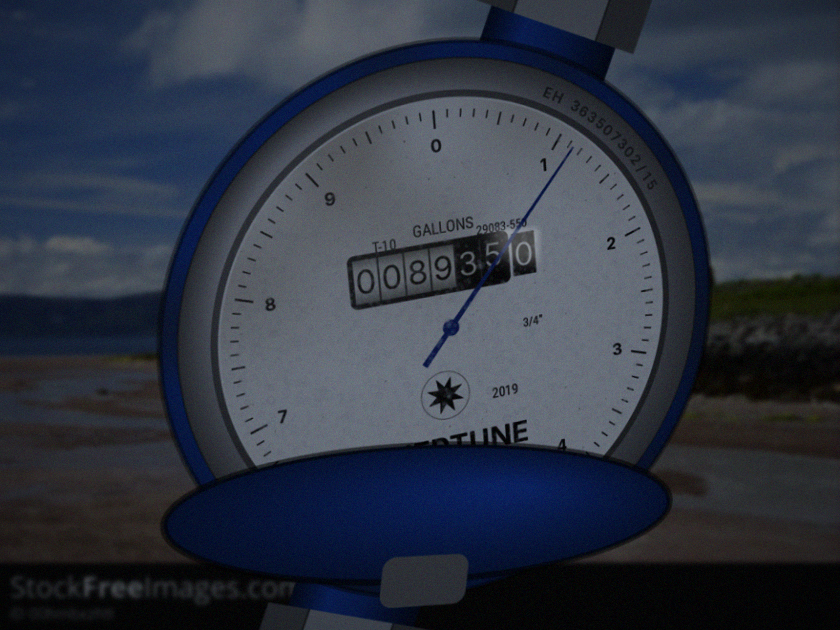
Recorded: 89351.1 gal
